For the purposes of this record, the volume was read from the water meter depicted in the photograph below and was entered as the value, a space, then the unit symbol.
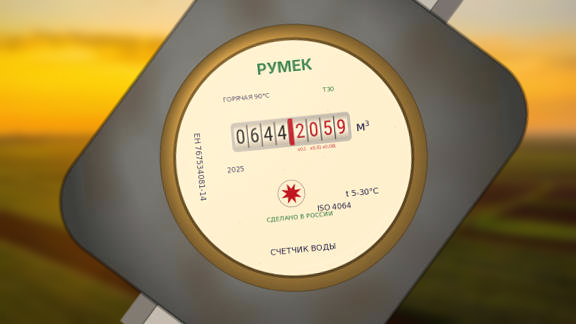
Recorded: 644.2059 m³
